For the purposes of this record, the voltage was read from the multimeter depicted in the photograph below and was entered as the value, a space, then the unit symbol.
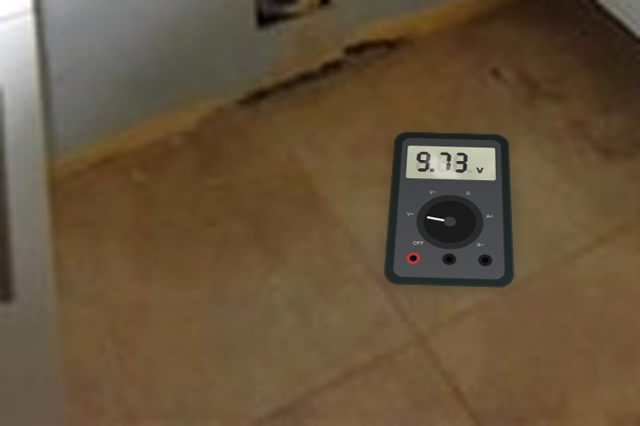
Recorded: 9.73 V
